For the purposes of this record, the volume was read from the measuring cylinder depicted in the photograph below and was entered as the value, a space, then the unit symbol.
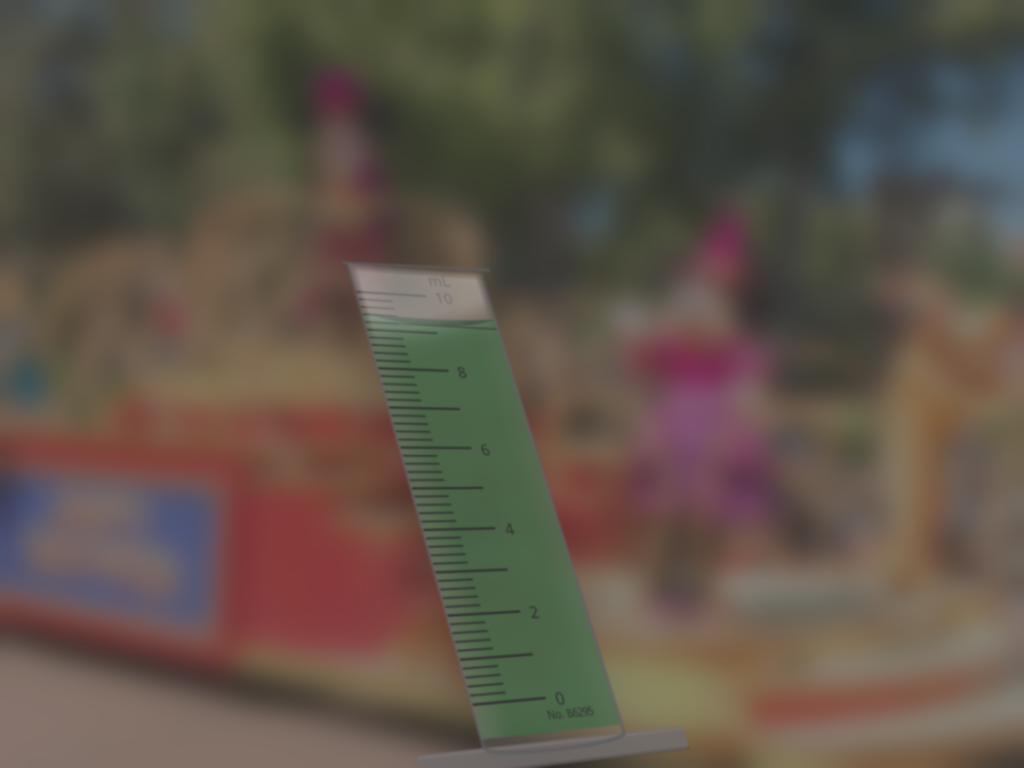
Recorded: 9.2 mL
